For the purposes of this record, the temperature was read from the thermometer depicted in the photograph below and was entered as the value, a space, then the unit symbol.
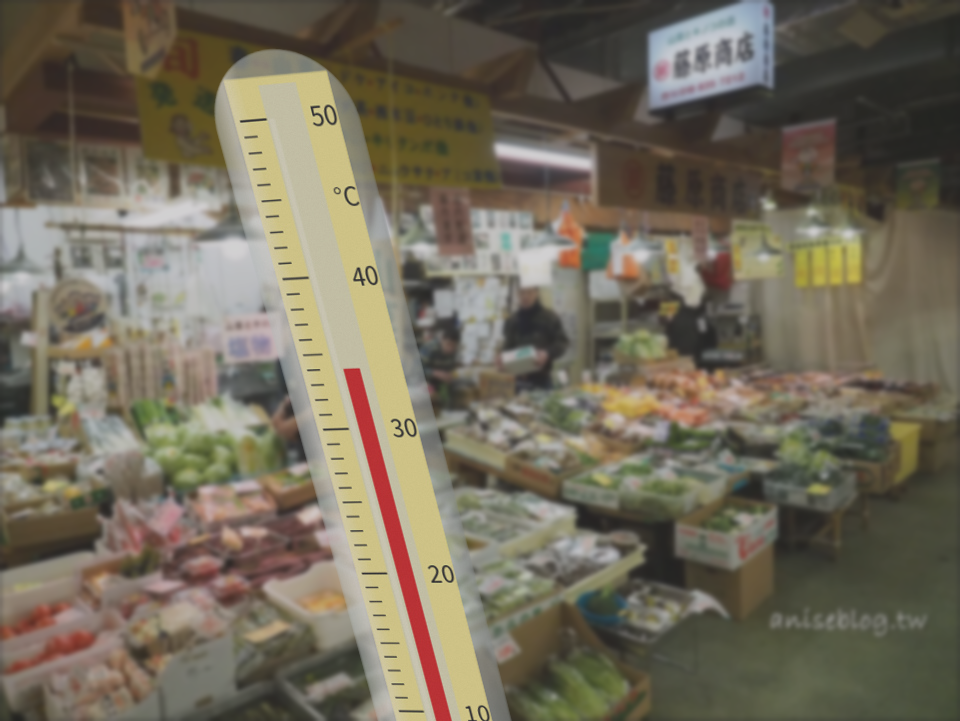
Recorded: 34 °C
